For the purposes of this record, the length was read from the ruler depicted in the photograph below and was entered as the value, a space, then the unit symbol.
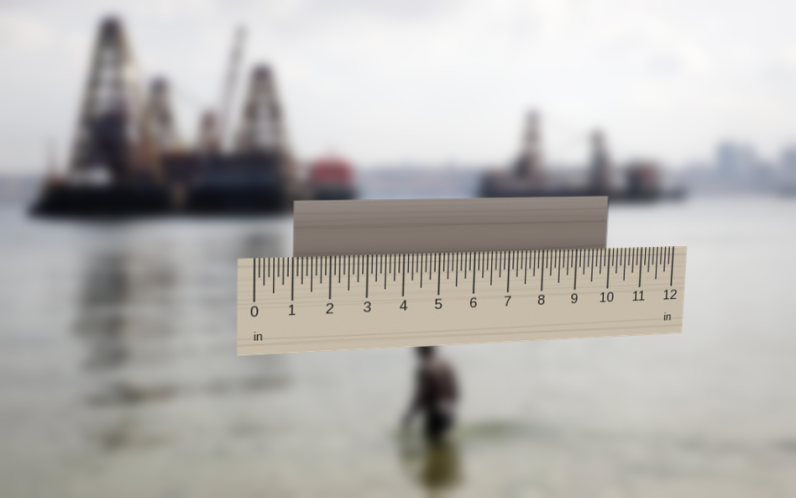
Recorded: 8.875 in
